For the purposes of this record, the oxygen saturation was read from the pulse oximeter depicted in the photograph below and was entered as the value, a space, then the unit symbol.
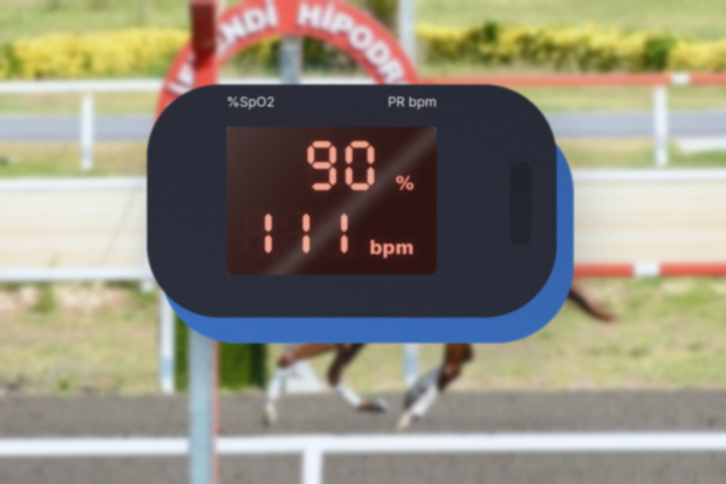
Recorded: 90 %
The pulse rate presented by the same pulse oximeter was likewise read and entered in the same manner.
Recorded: 111 bpm
